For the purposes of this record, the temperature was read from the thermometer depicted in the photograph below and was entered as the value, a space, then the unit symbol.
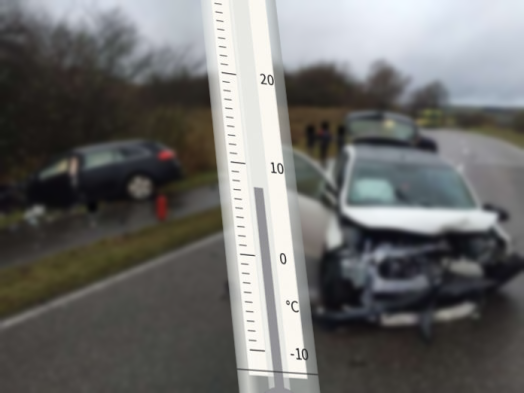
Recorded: 7.5 °C
